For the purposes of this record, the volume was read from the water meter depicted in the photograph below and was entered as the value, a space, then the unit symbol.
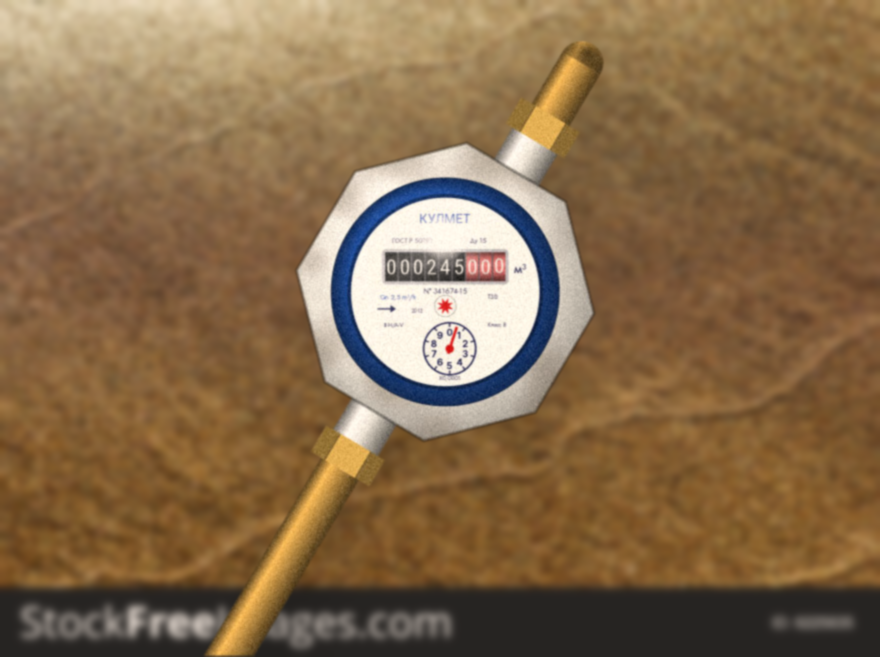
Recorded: 245.0000 m³
